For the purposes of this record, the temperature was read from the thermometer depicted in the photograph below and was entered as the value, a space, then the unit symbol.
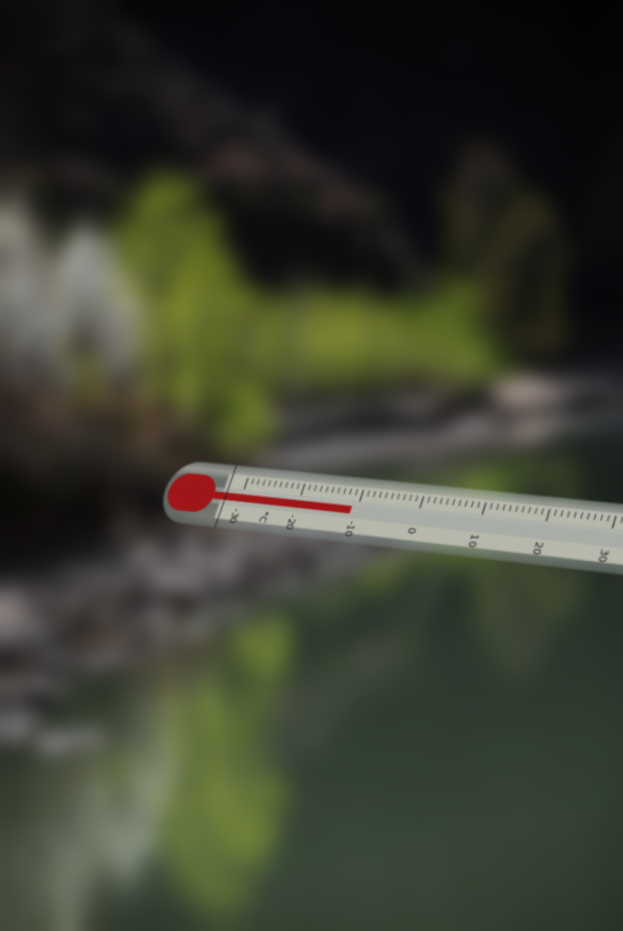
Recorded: -11 °C
